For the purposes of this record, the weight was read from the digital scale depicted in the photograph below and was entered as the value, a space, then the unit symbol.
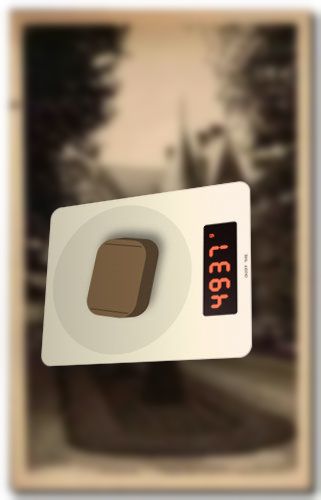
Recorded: 4937 g
